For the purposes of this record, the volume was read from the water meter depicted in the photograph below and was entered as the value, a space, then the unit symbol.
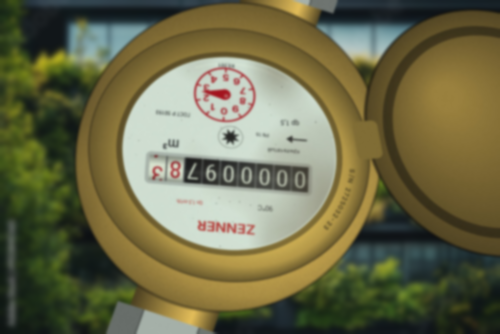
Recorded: 97.832 m³
